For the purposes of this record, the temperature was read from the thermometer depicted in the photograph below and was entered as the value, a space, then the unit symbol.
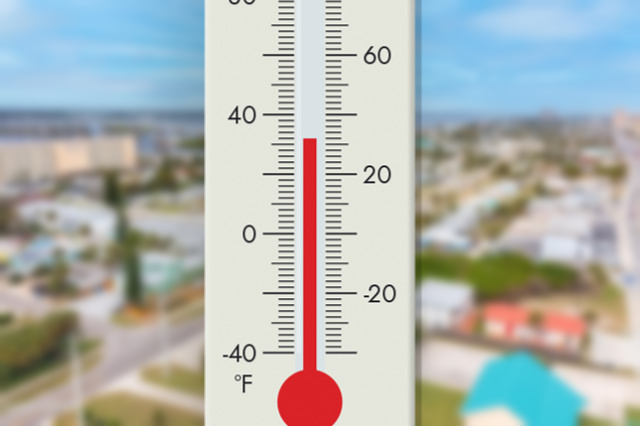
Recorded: 32 °F
